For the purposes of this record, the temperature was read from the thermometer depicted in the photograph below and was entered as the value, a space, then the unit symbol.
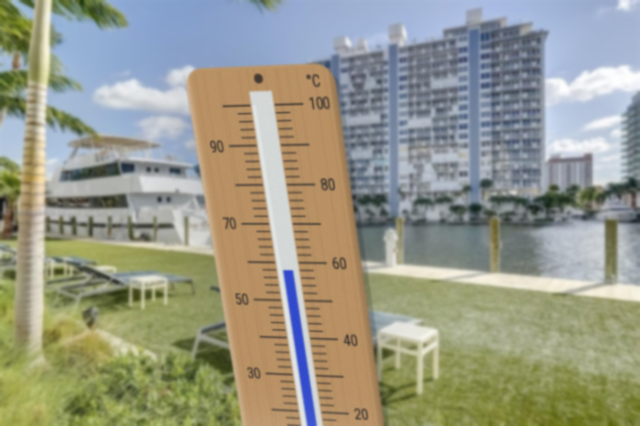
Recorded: 58 °C
